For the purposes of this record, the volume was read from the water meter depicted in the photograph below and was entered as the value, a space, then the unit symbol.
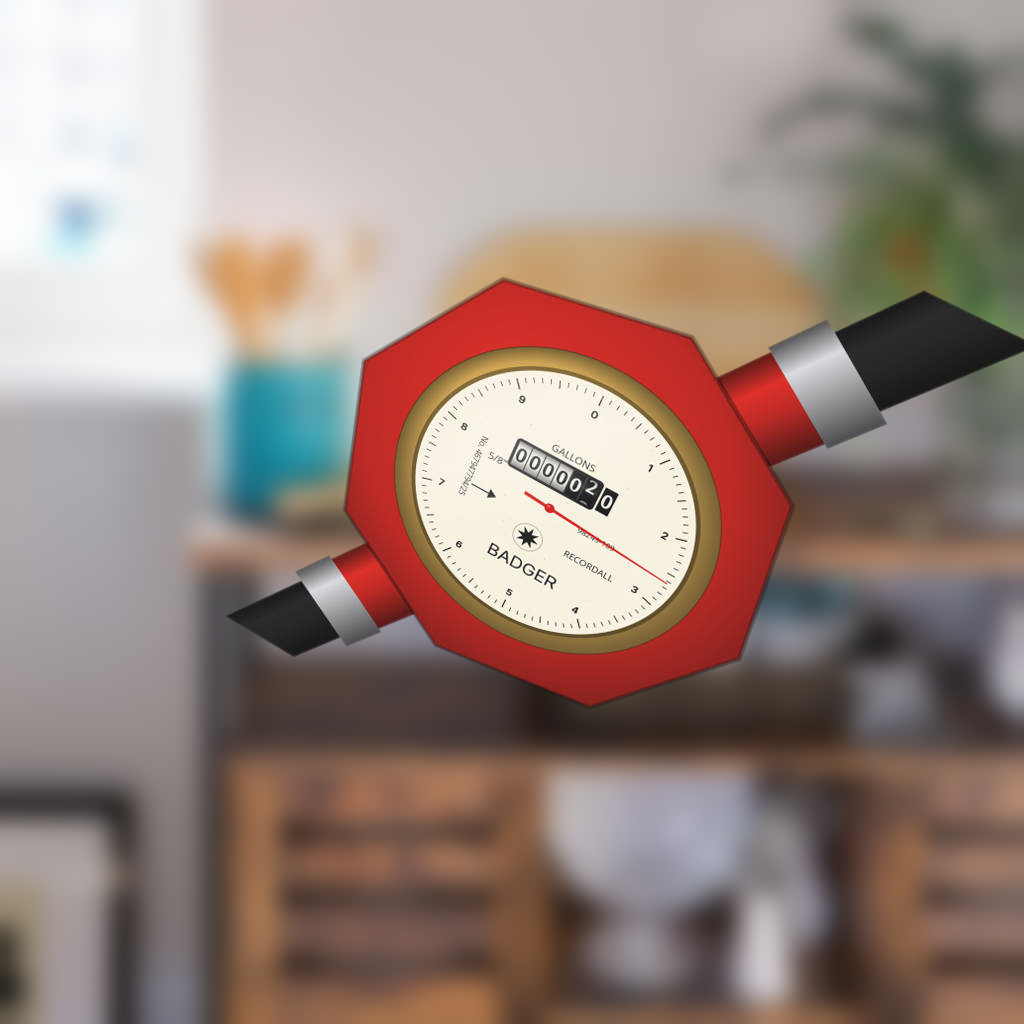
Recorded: 22.6 gal
